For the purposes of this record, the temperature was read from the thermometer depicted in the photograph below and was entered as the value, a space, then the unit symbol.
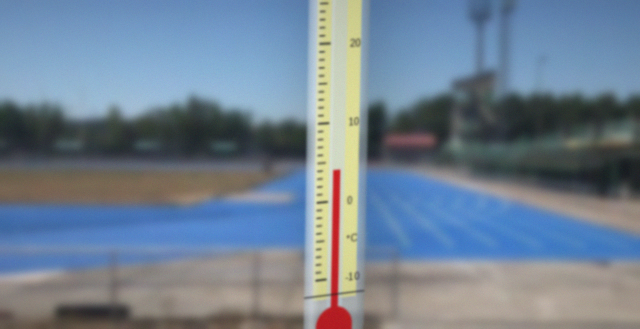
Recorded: 4 °C
